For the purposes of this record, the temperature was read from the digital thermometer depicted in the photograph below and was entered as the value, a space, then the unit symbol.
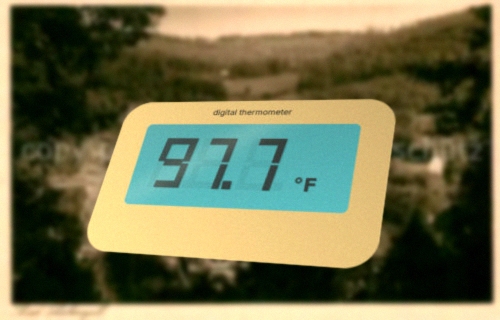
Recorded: 97.7 °F
